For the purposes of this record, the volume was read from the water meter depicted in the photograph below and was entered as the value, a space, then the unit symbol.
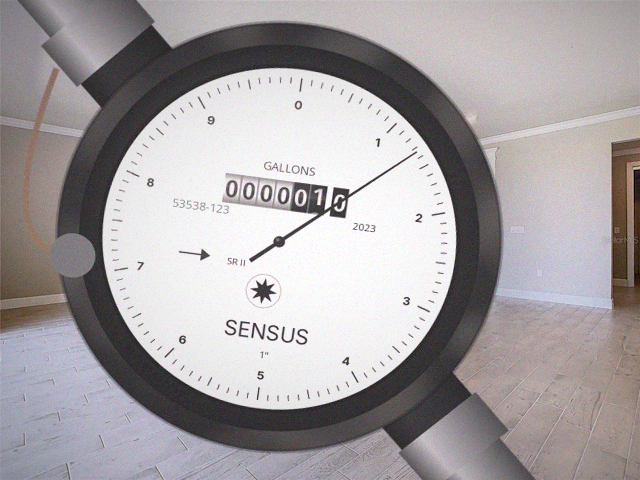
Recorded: 11.3 gal
